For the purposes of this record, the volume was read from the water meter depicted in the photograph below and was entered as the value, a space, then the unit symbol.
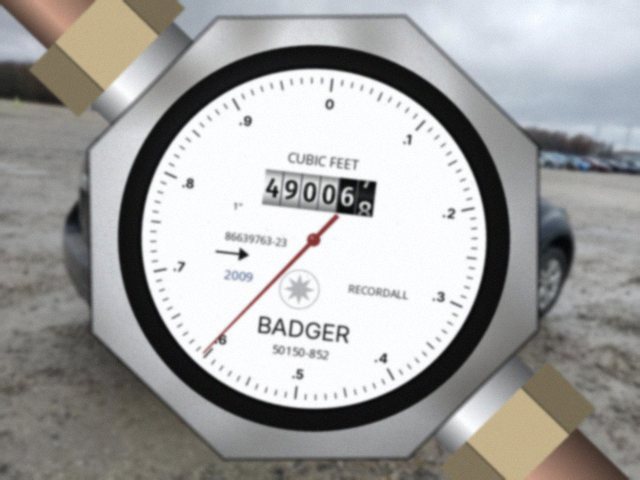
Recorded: 490067.60 ft³
